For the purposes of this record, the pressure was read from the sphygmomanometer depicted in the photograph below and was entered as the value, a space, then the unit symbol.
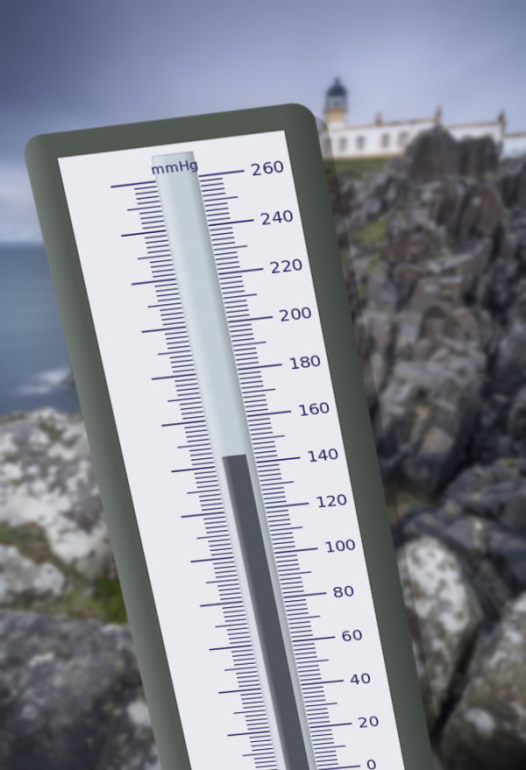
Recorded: 144 mmHg
